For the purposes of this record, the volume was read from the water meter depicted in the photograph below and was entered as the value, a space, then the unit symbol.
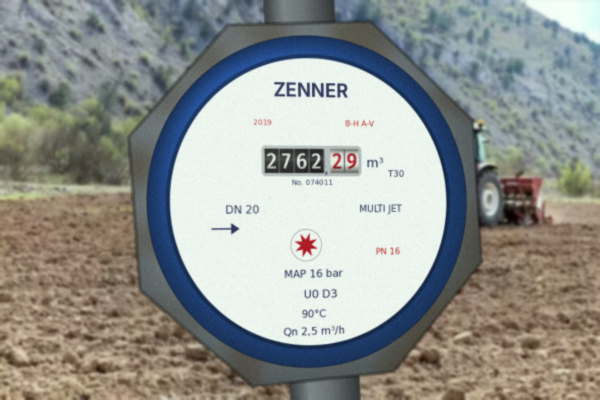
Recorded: 2762.29 m³
